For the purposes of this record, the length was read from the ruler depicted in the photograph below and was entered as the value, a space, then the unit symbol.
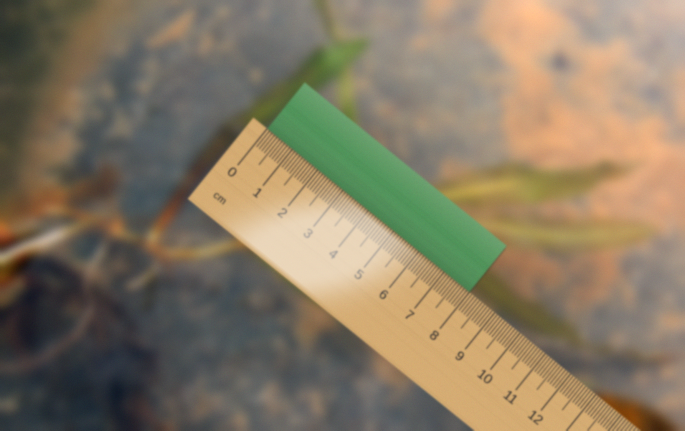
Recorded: 8 cm
